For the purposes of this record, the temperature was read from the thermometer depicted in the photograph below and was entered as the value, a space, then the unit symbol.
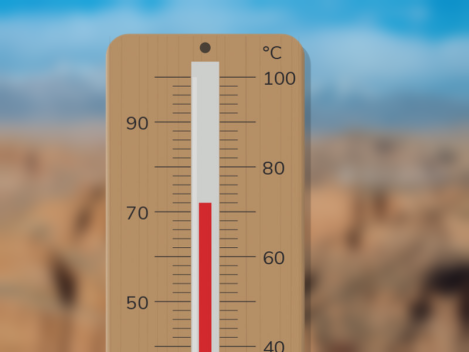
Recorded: 72 °C
